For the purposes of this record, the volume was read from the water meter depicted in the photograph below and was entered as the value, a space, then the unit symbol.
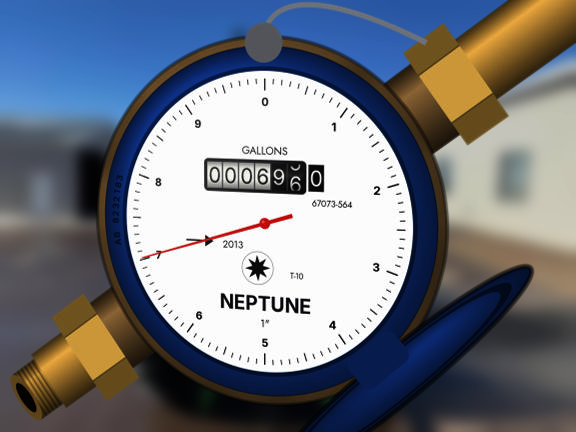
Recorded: 6957.0 gal
